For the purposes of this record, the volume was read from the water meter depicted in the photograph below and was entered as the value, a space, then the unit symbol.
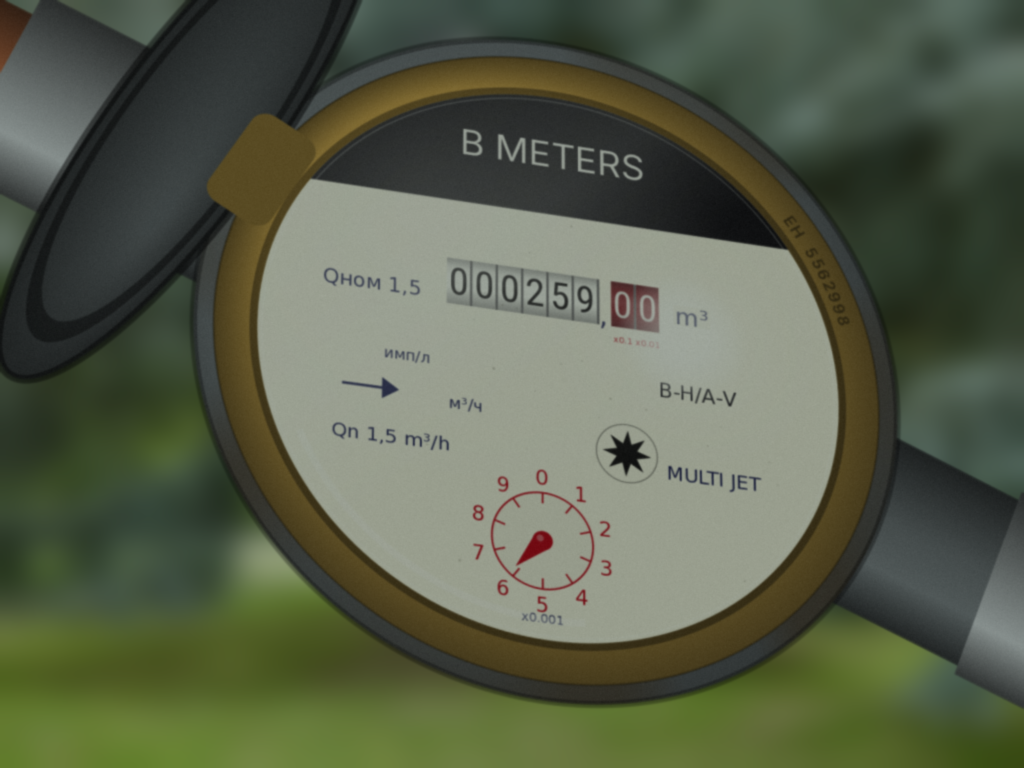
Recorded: 259.006 m³
